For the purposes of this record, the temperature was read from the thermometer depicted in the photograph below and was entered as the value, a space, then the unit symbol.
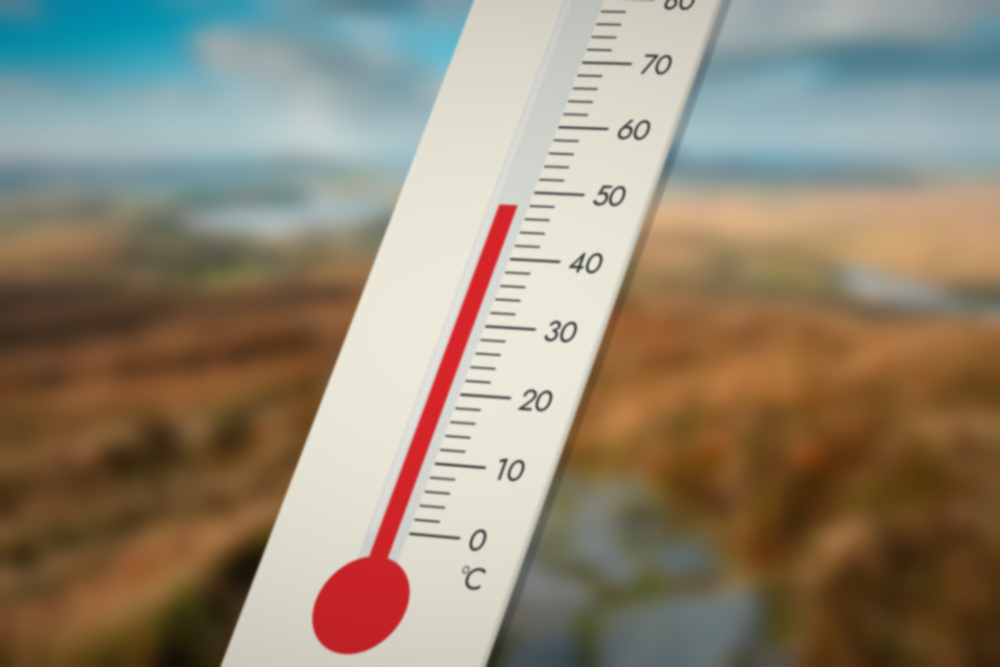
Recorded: 48 °C
